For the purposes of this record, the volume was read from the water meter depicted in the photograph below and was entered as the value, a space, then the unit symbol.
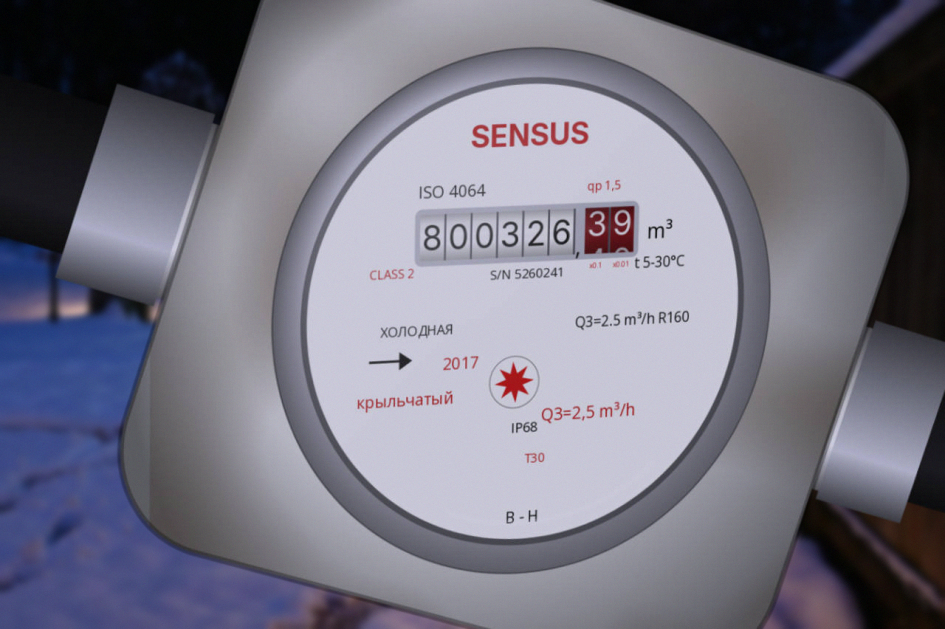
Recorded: 800326.39 m³
